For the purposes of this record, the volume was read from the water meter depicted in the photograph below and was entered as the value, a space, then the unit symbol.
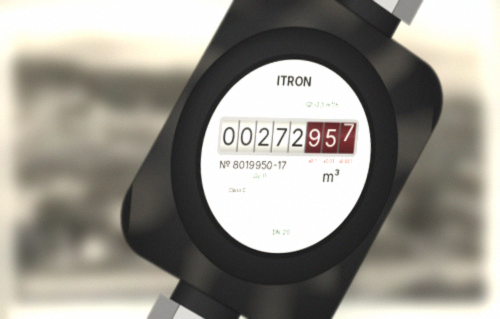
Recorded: 272.957 m³
